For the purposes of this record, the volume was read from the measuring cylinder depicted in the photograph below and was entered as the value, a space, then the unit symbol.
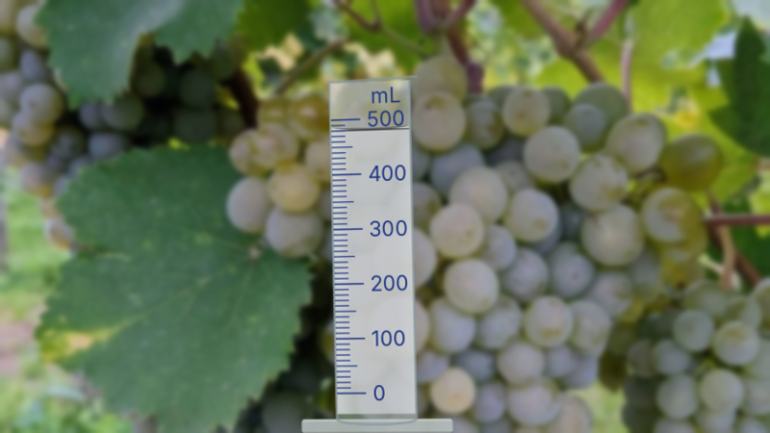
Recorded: 480 mL
